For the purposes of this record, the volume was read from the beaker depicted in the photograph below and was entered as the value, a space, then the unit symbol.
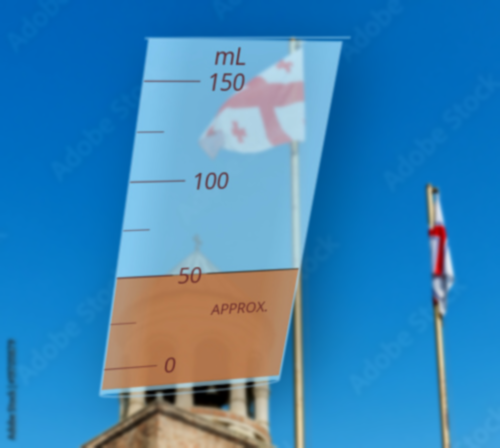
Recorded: 50 mL
